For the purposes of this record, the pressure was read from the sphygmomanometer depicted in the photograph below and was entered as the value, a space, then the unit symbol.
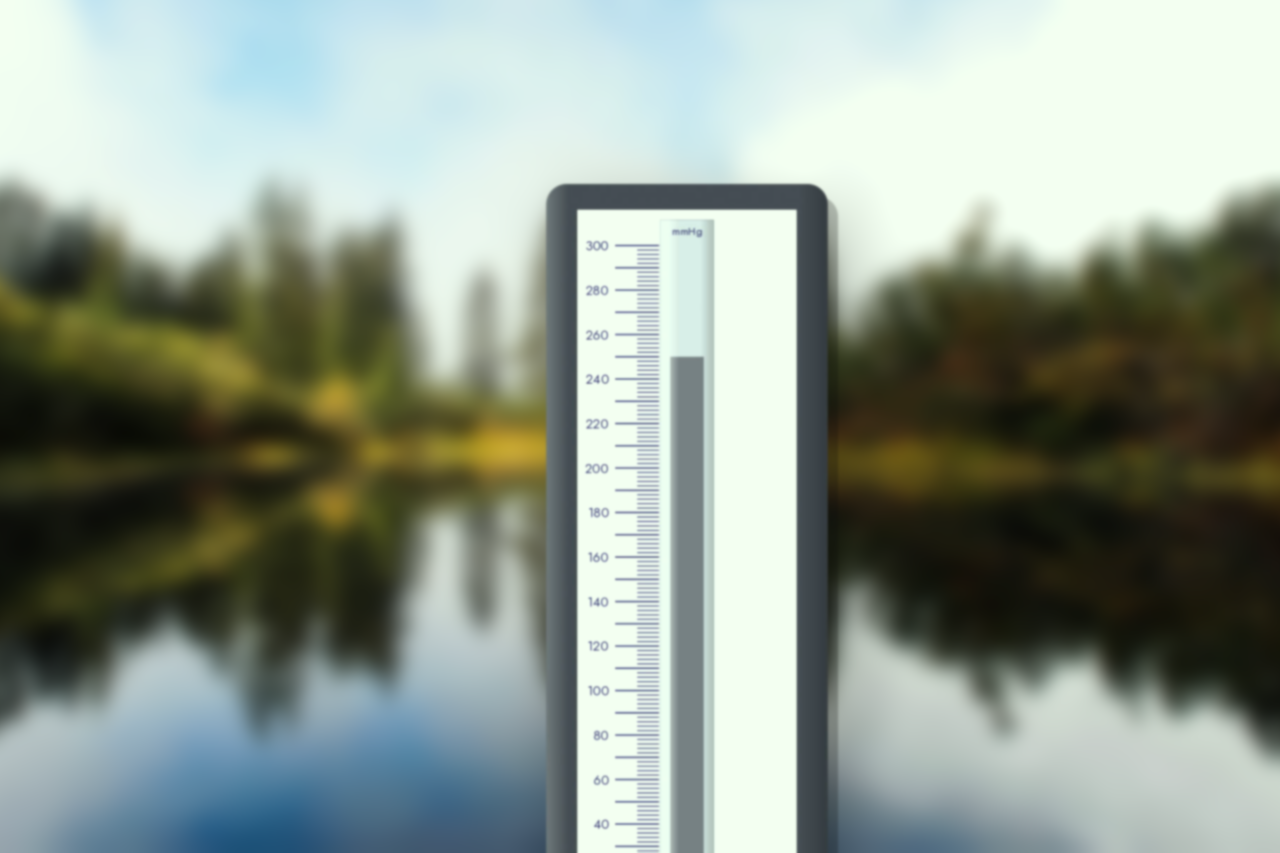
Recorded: 250 mmHg
